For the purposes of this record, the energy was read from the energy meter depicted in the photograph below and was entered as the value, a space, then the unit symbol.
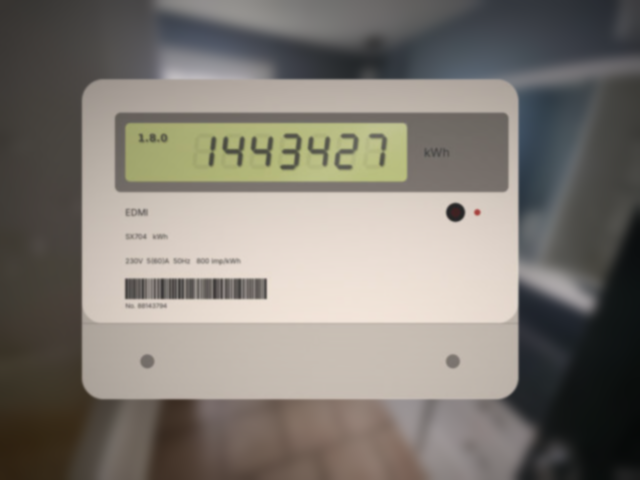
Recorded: 1443427 kWh
